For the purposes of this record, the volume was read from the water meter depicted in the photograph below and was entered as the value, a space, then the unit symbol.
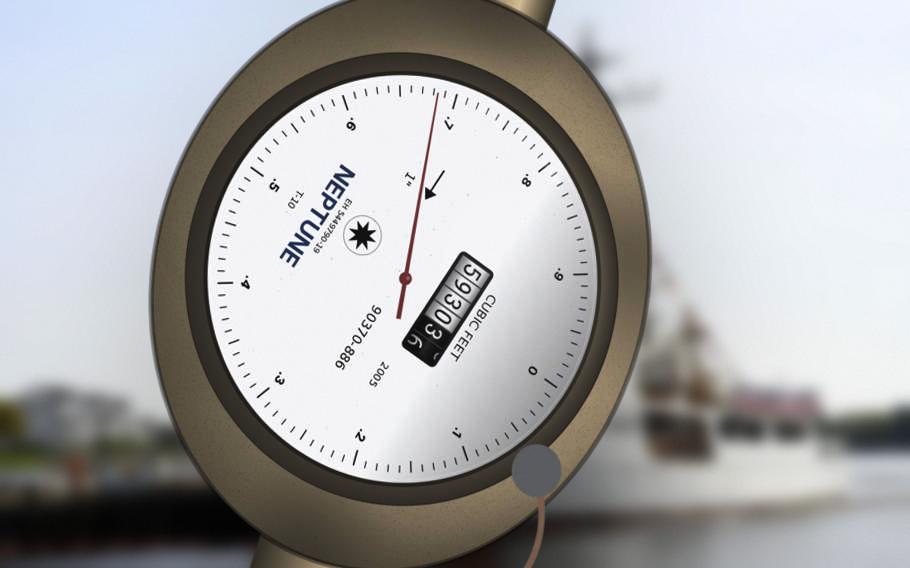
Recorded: 593035.68 ft³
